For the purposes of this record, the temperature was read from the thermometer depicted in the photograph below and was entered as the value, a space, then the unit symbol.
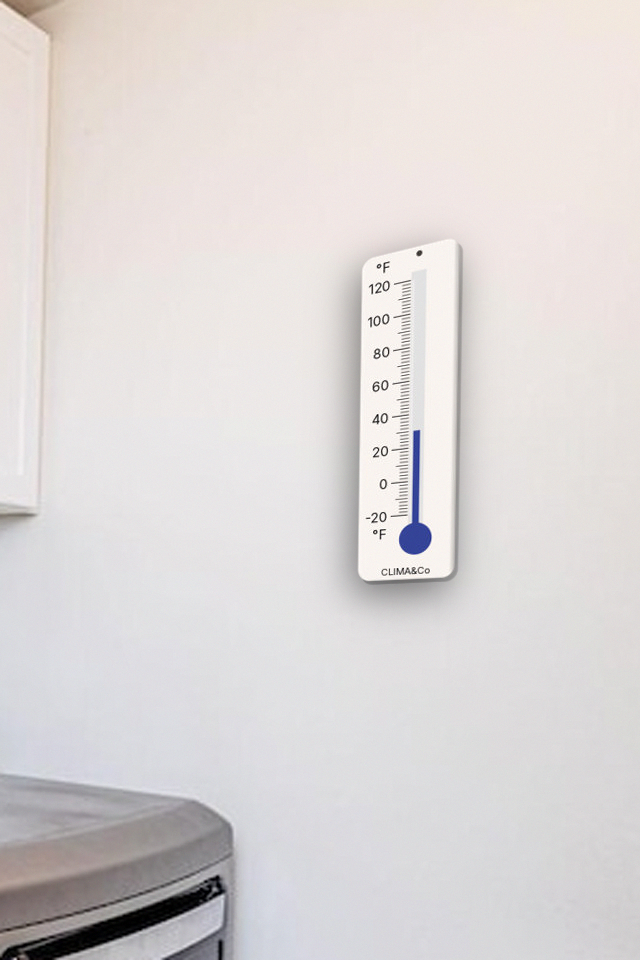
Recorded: 30 °F
